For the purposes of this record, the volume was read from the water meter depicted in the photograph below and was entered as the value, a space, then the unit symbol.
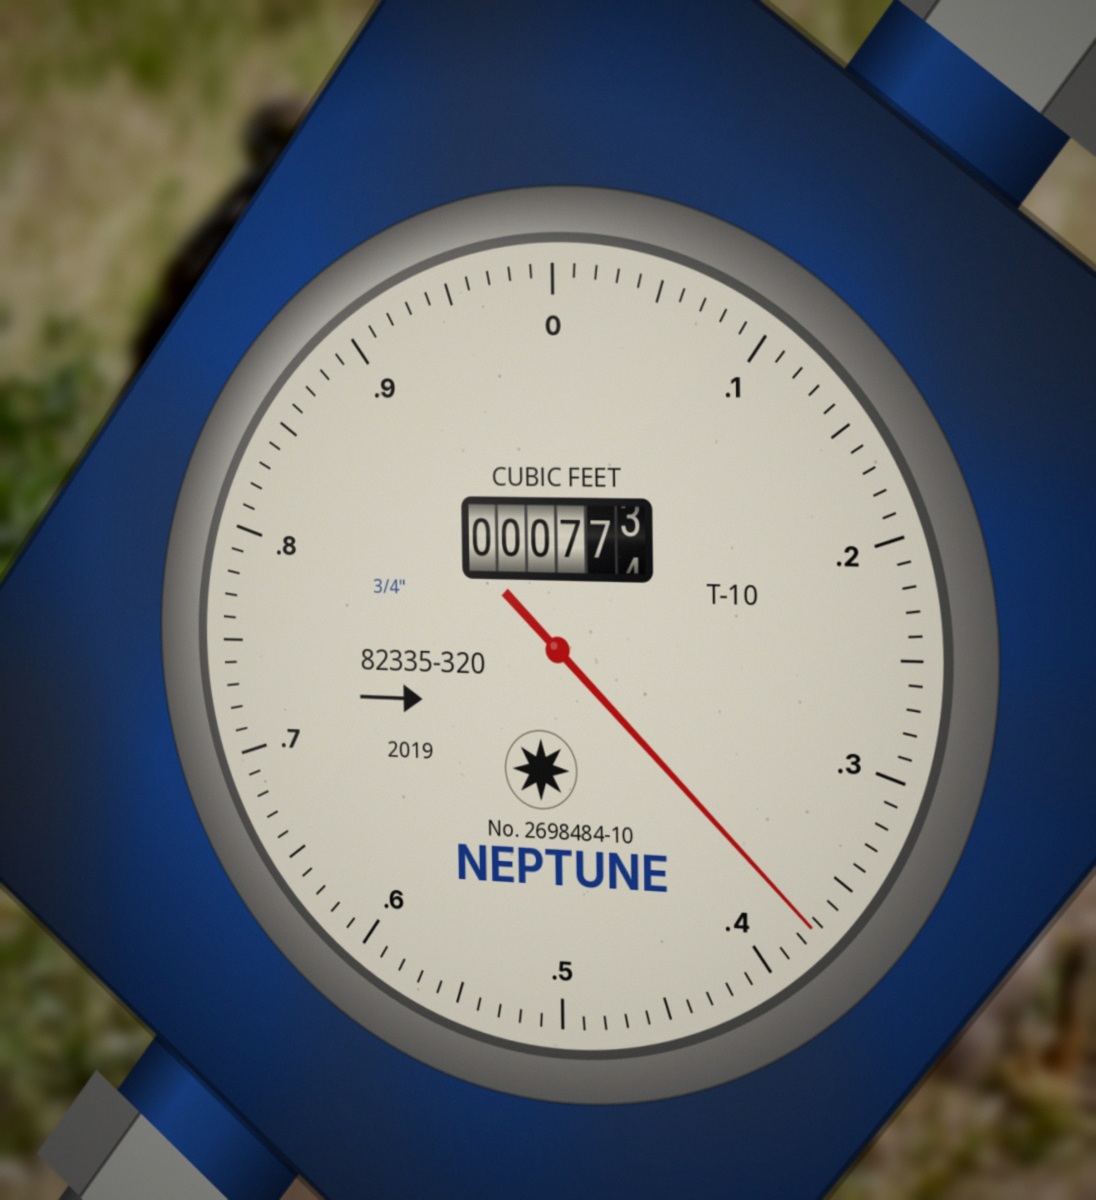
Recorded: 773.37 ft³
